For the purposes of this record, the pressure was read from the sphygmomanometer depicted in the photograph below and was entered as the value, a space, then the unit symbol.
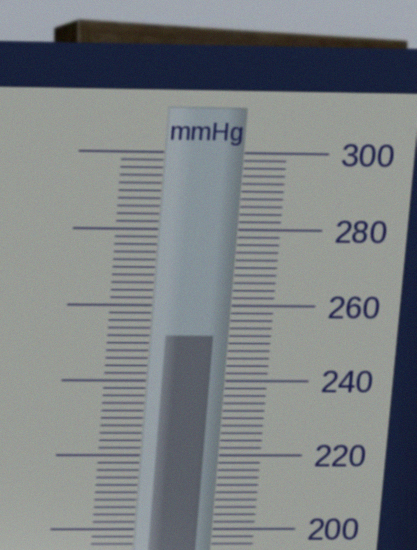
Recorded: 252 mmHg
